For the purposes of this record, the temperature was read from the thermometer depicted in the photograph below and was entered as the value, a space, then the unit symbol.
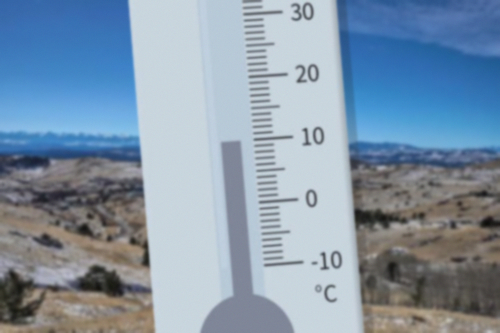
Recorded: 10 °C
